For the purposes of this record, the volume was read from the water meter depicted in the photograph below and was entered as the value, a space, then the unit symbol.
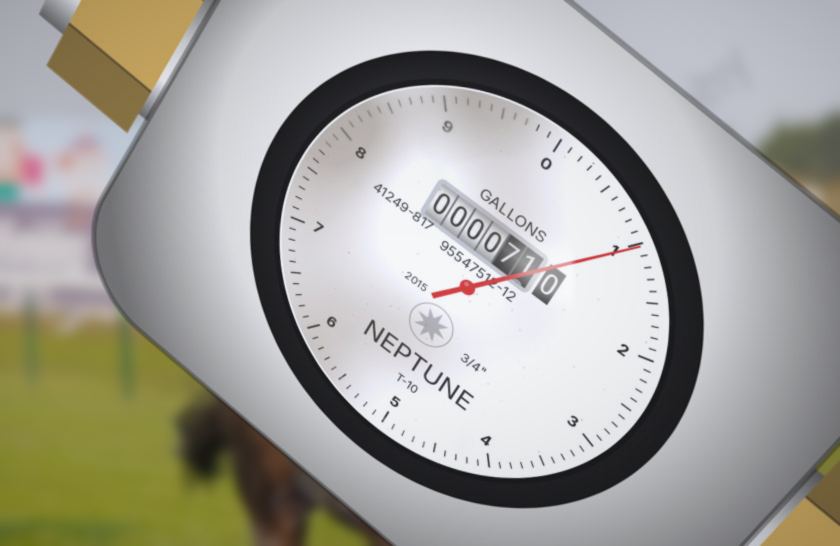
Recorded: 711.0 gal
